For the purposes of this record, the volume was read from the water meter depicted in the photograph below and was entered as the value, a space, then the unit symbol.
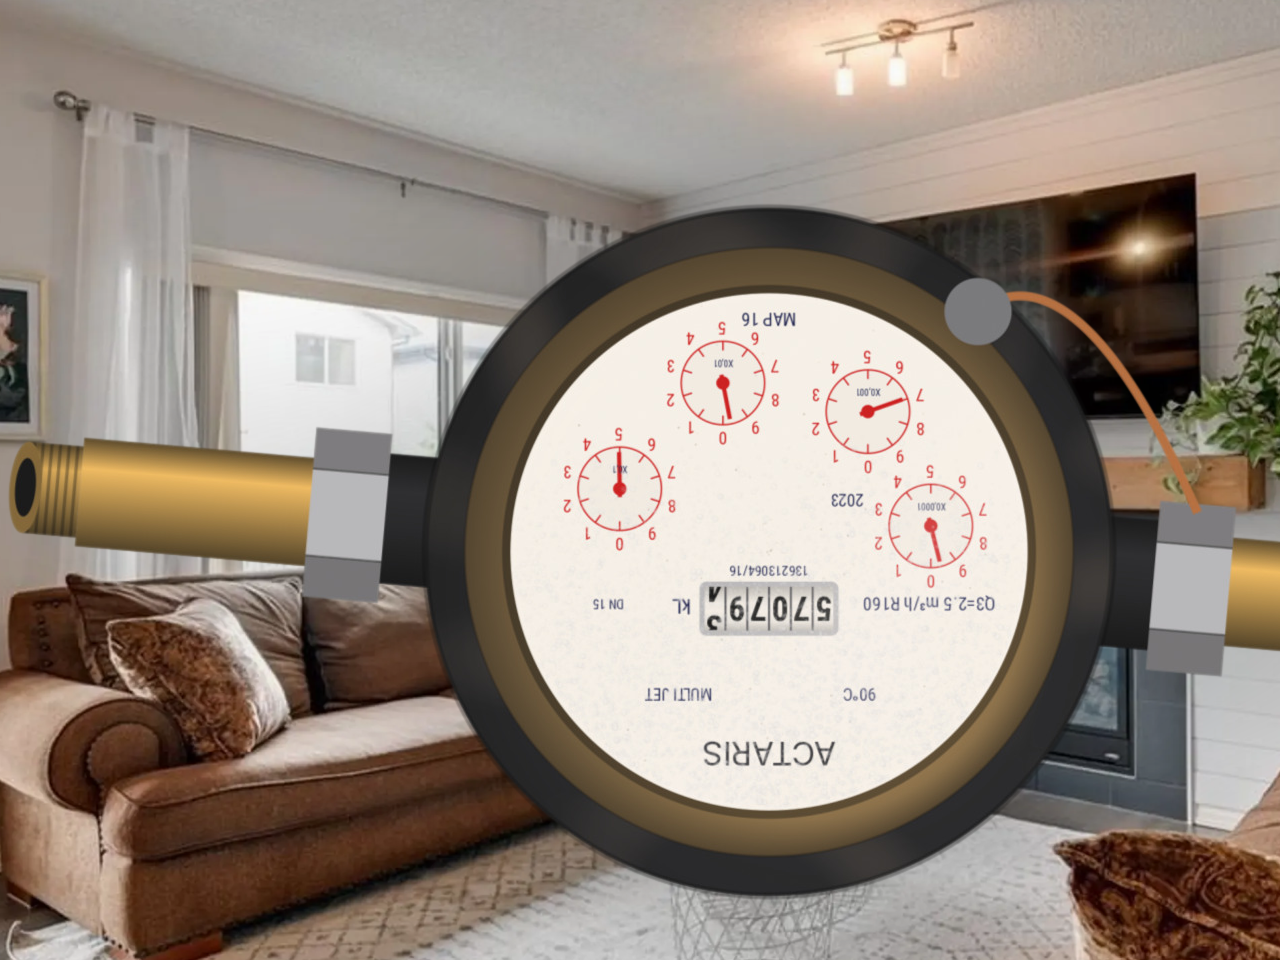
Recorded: 570793.4969 kL
